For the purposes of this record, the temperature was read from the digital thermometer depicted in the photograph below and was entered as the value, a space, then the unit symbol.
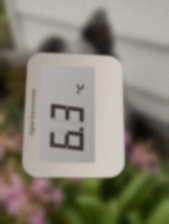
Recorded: 6.3 °C
